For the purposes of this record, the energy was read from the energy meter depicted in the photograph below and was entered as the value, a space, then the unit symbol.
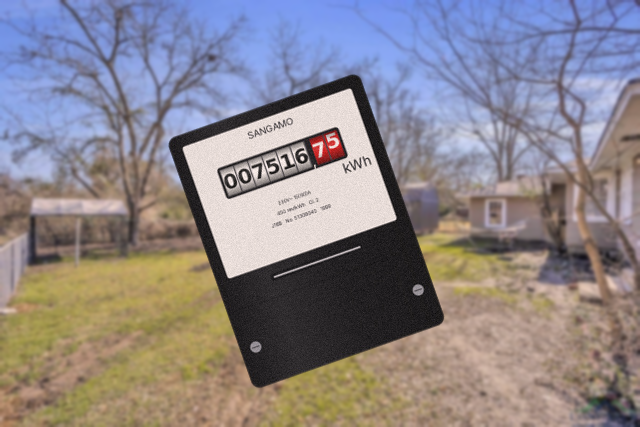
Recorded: 7516.75 kWh
